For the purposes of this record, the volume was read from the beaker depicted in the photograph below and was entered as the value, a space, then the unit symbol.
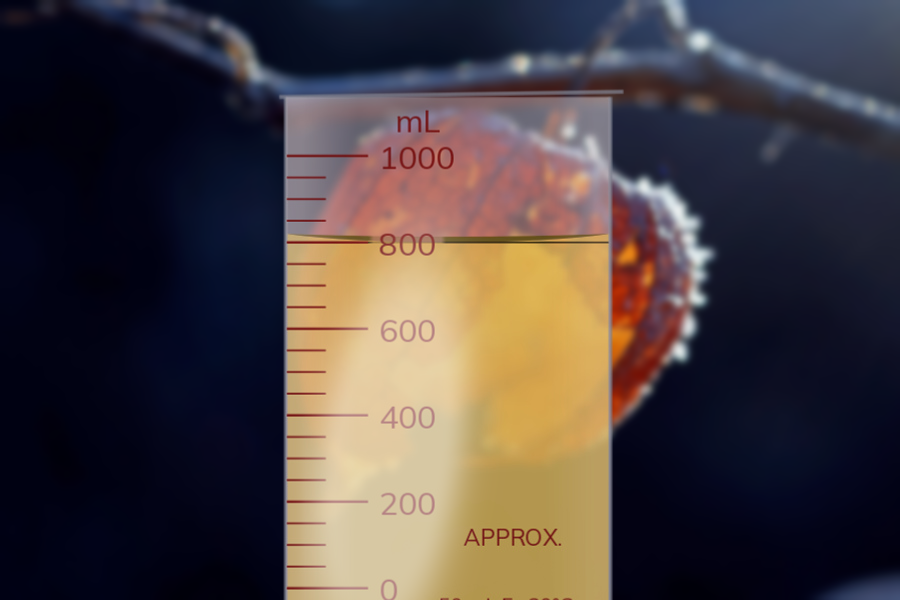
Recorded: 800 mL
